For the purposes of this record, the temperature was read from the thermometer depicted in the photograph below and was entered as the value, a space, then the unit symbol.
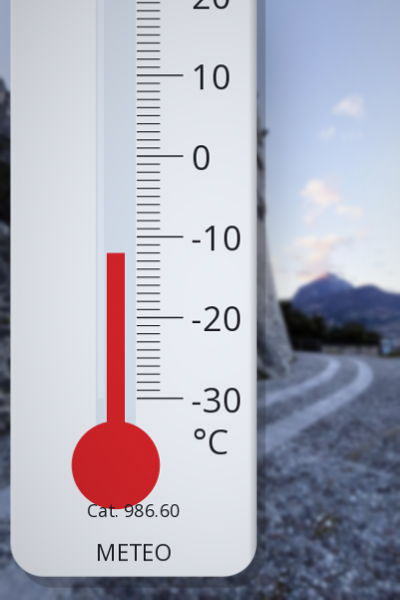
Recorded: -12 °C
